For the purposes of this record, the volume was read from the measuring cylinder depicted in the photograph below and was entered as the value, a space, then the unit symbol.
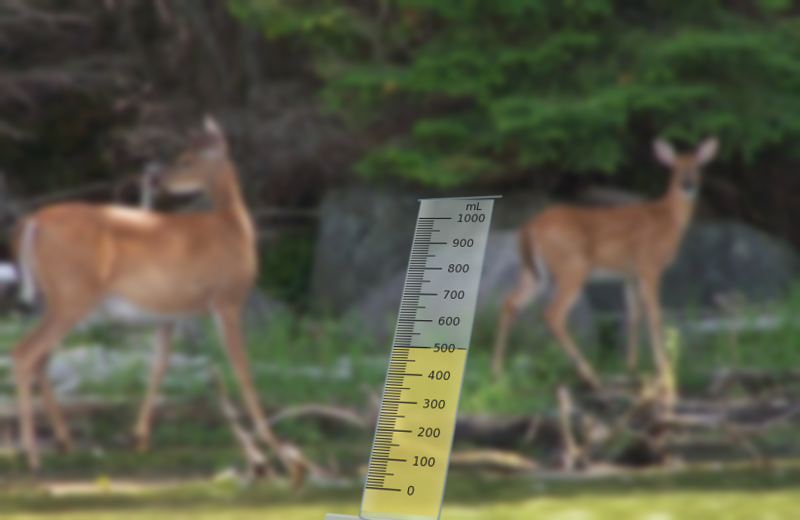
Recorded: 500 mL
